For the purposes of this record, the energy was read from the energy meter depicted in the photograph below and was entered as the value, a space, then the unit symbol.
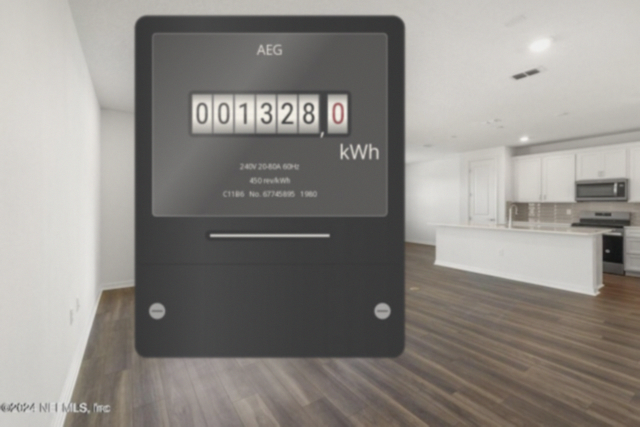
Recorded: 1328.0 kWh
